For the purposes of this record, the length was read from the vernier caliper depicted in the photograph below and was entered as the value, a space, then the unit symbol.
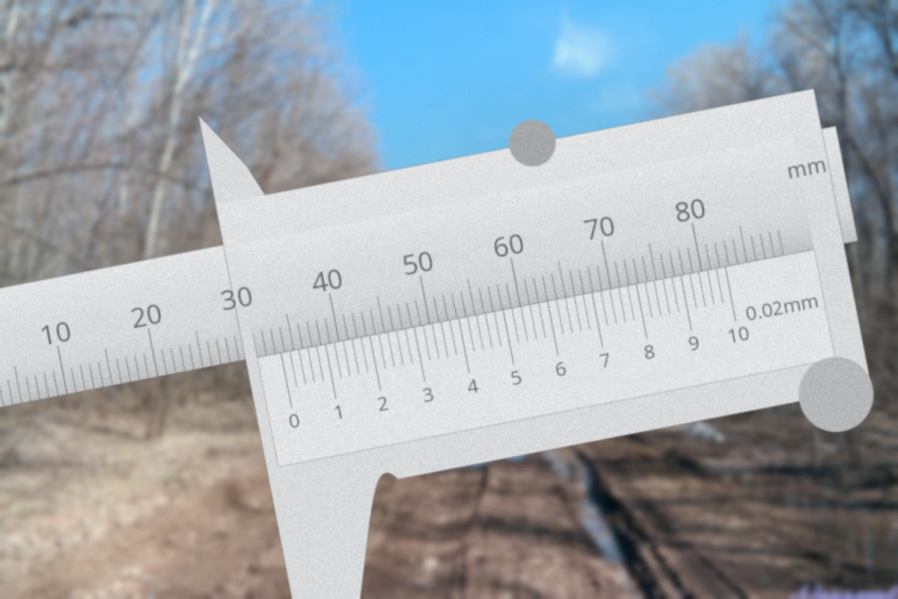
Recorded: 33.6 mm
